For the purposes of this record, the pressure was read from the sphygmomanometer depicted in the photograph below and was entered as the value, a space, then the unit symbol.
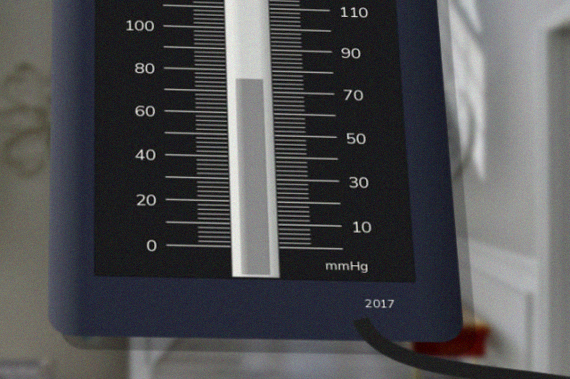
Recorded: 76 mmHg
